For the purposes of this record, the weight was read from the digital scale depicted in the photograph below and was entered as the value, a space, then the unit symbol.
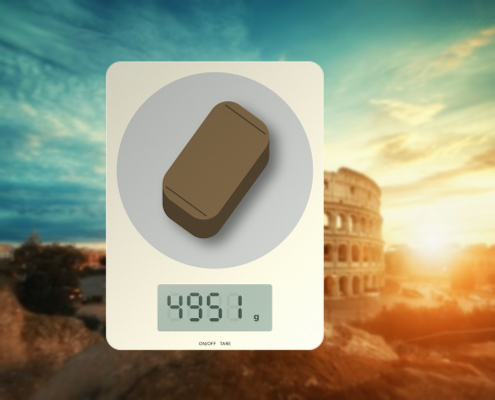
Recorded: 4951 g
